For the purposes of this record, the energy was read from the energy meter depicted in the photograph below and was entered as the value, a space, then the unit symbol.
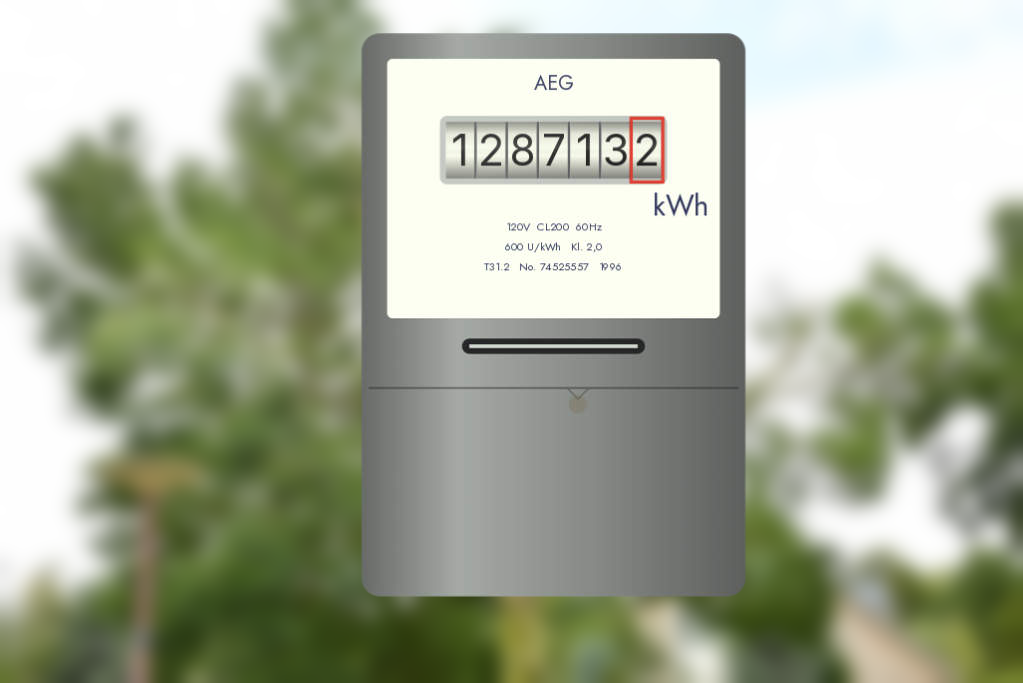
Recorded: 128713.2 kWh
